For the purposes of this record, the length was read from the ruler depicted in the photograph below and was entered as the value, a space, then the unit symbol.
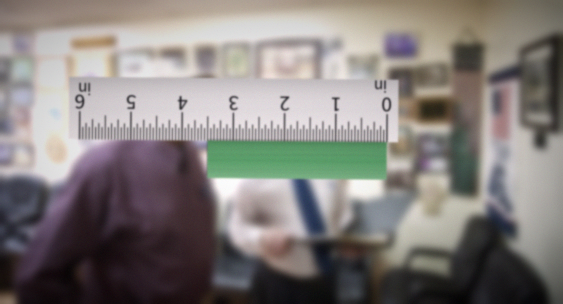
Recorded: 3.5 in
